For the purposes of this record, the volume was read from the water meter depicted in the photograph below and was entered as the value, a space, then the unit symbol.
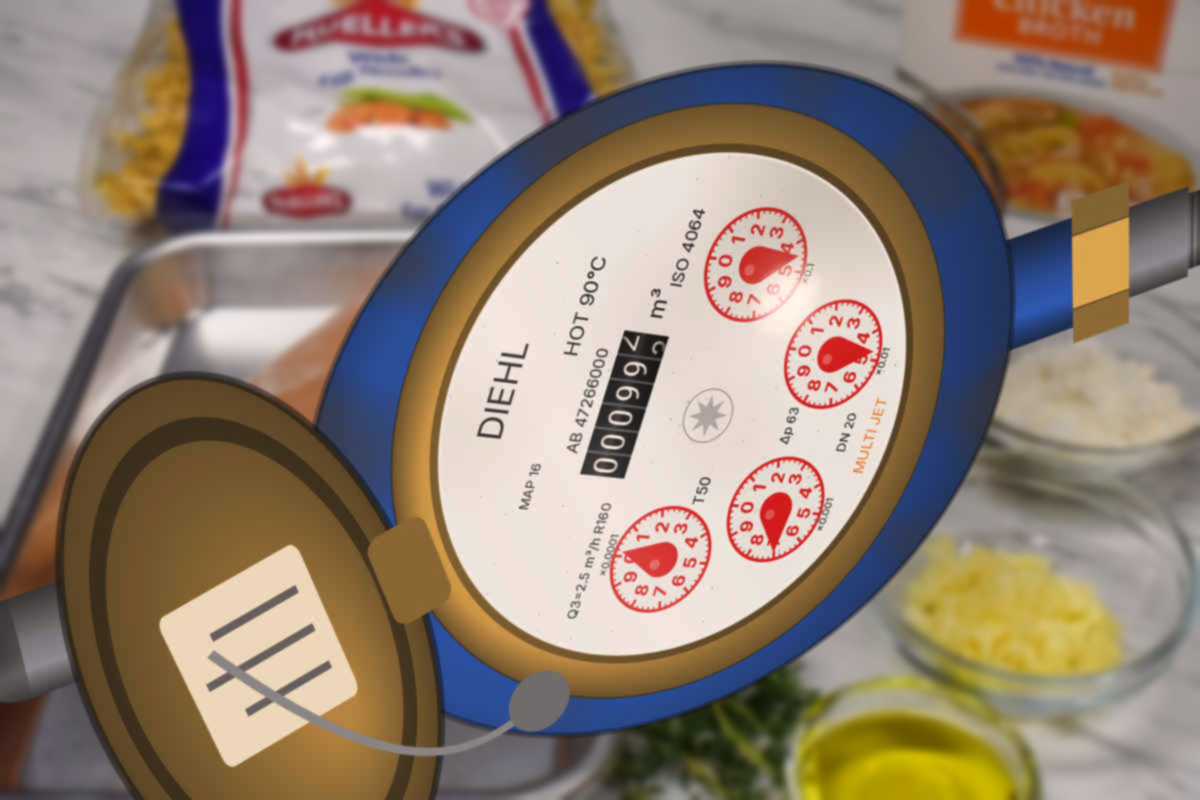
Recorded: 992.4470 m³
